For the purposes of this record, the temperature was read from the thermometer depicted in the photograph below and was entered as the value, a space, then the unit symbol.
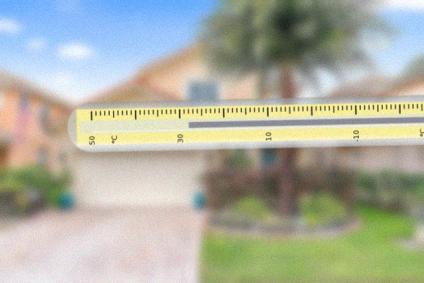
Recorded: 28 °C
